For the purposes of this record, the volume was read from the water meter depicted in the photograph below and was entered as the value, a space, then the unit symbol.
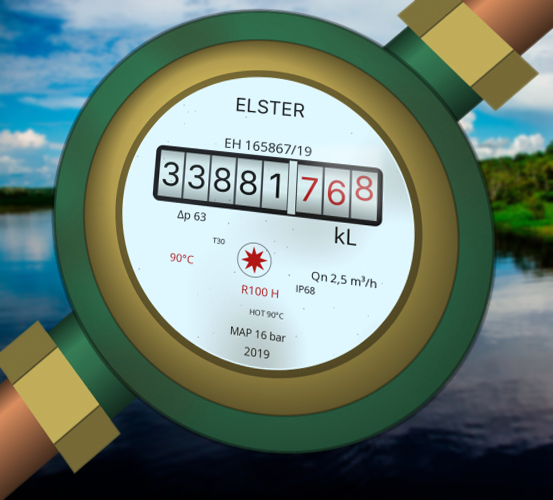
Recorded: 33881.768 kL
